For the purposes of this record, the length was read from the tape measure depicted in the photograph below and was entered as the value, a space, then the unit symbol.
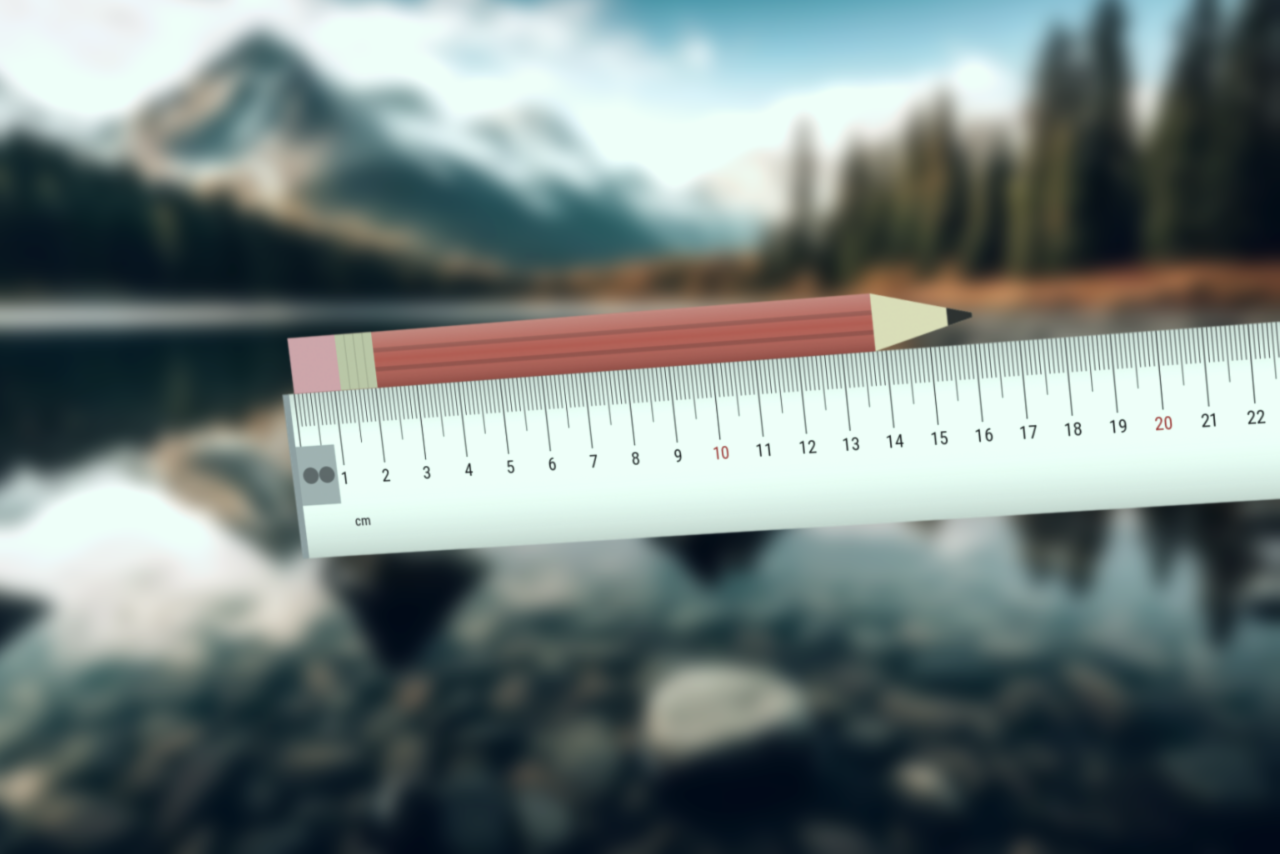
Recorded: 16 cm
